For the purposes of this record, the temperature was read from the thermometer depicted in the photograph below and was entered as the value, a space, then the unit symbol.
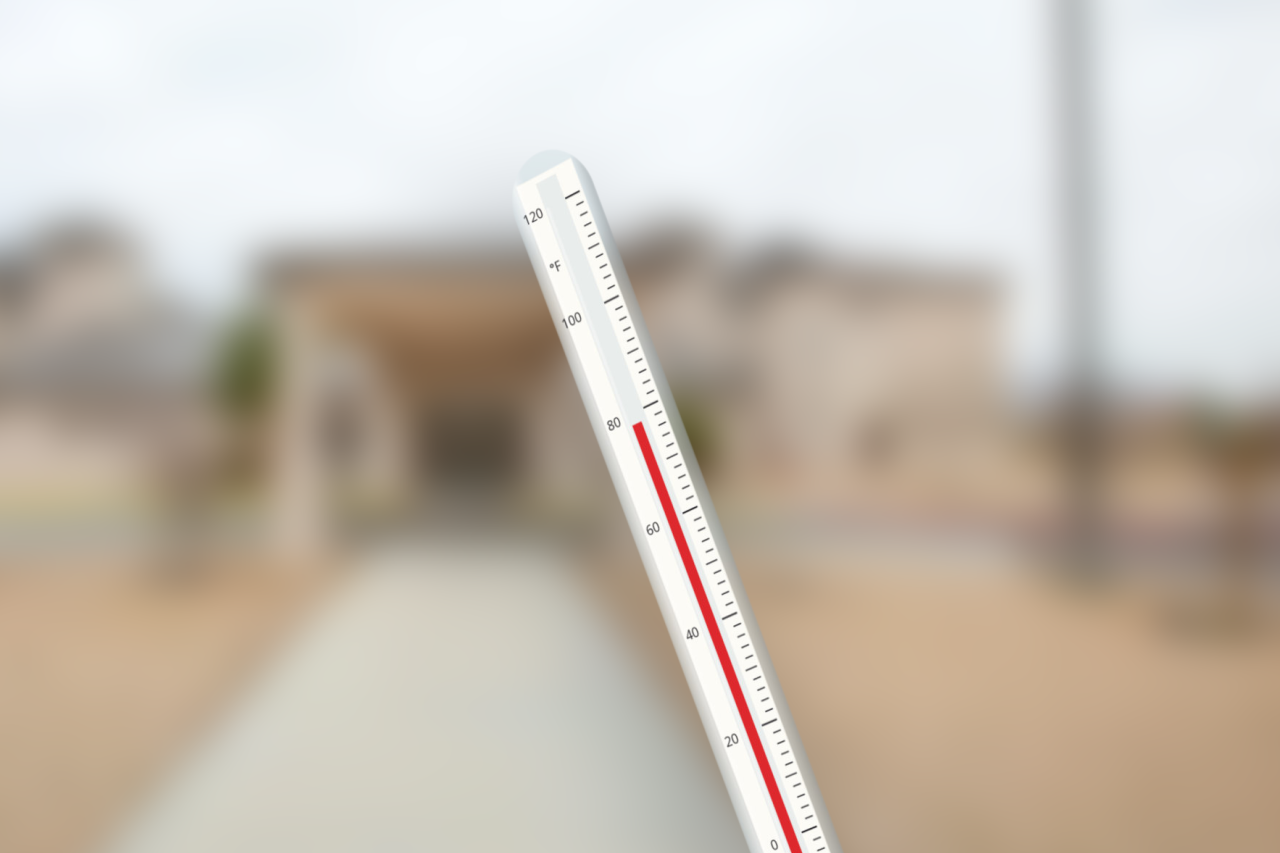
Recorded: 78 °F
